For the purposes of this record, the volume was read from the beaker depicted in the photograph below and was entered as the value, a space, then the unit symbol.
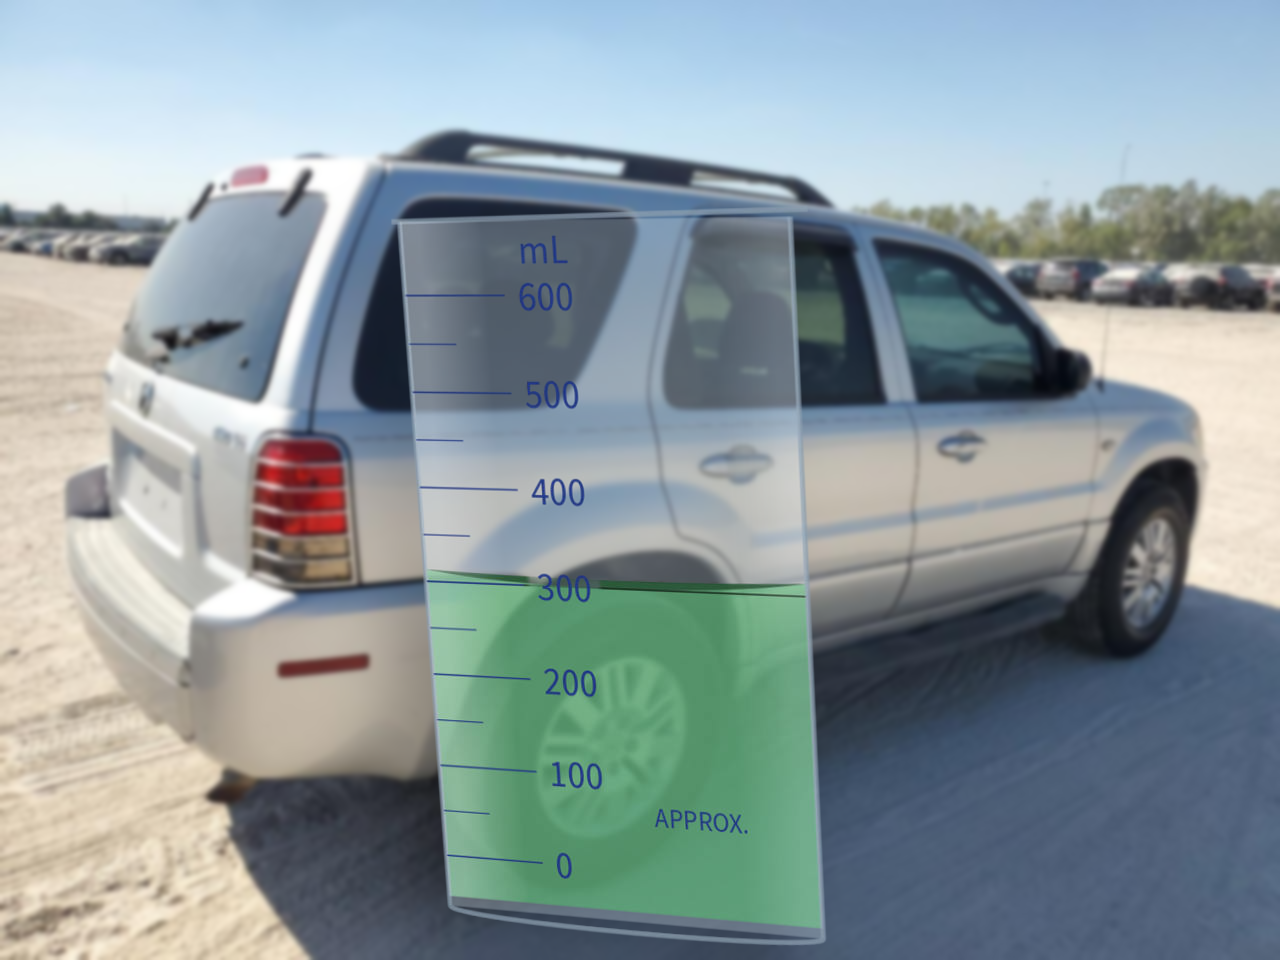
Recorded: 300 mL
